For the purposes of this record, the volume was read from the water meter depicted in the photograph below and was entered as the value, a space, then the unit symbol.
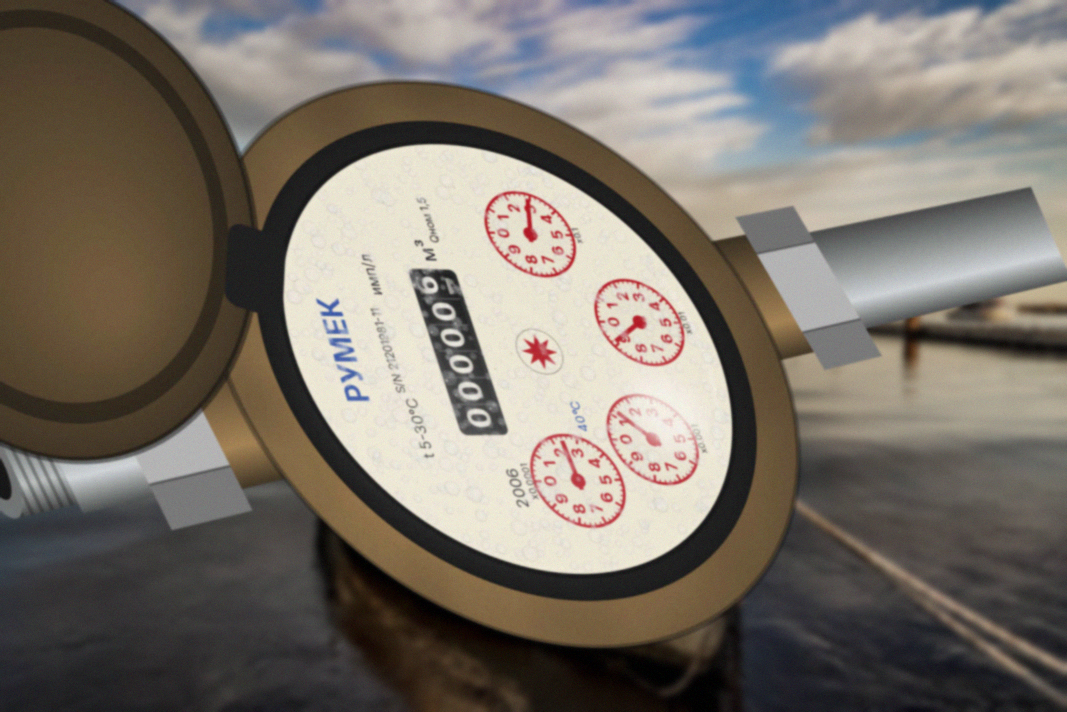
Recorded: 6.2912 m³
